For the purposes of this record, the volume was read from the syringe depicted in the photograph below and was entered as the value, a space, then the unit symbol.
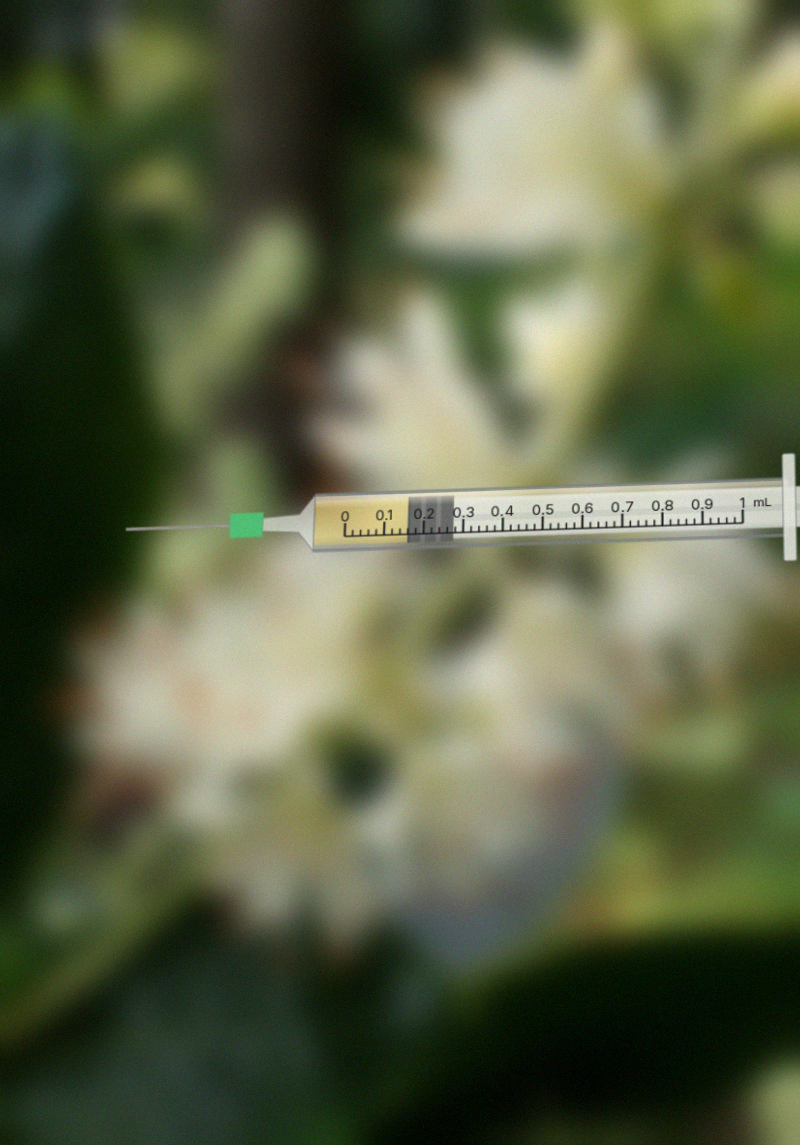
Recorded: 0.16 mL
